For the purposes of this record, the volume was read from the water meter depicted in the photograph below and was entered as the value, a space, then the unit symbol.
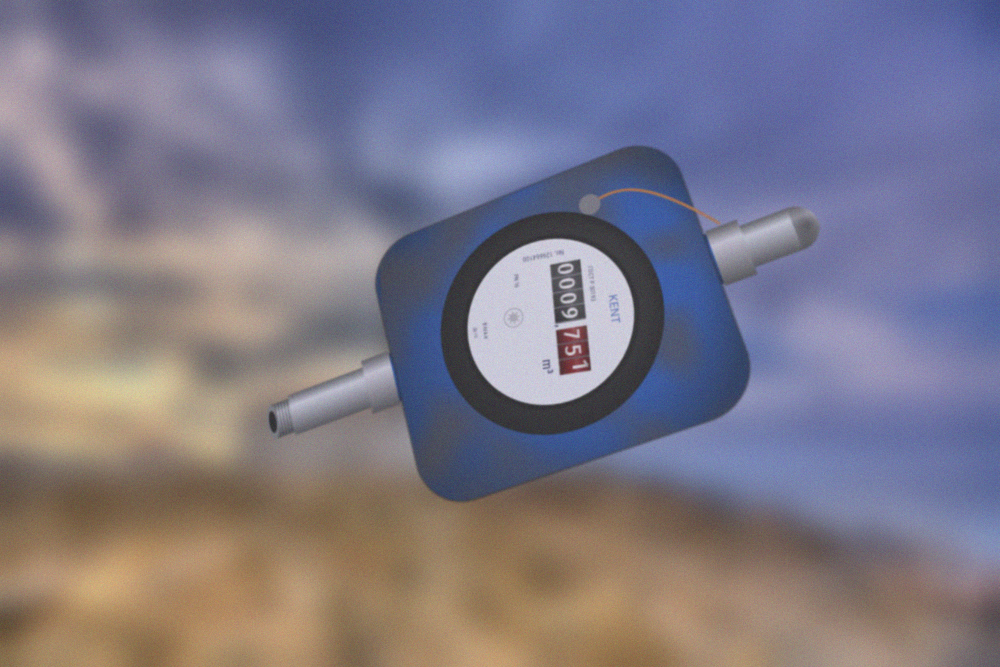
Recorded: 9.751 m³
